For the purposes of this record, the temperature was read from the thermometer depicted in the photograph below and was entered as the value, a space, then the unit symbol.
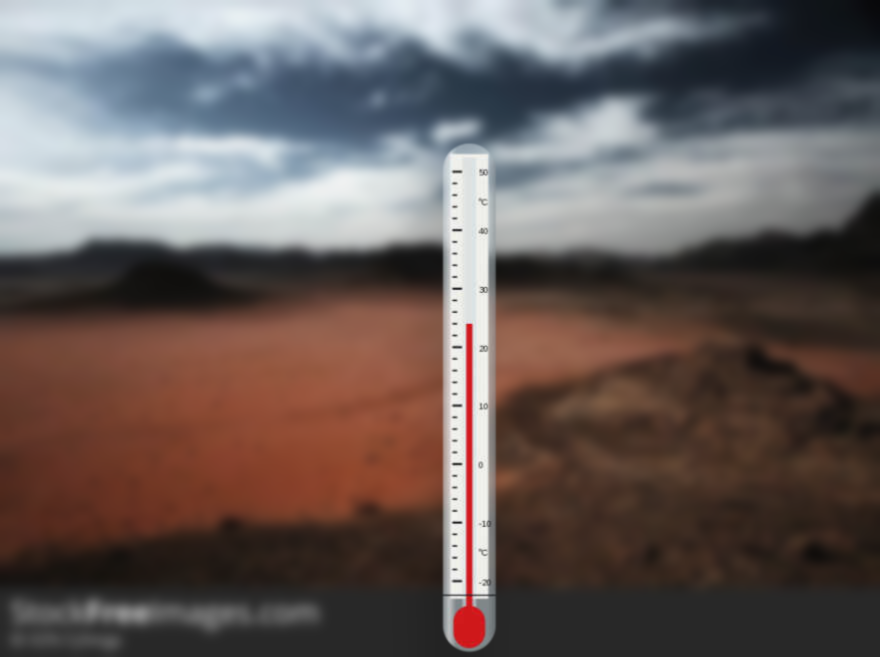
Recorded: 24 °C
